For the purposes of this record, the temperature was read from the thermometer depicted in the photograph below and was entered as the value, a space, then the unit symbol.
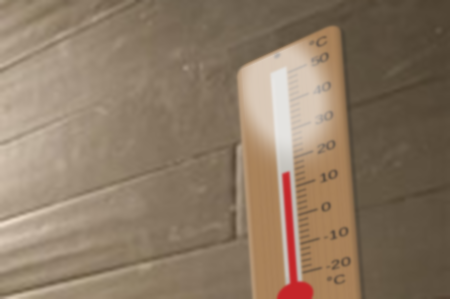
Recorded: 16 °C
